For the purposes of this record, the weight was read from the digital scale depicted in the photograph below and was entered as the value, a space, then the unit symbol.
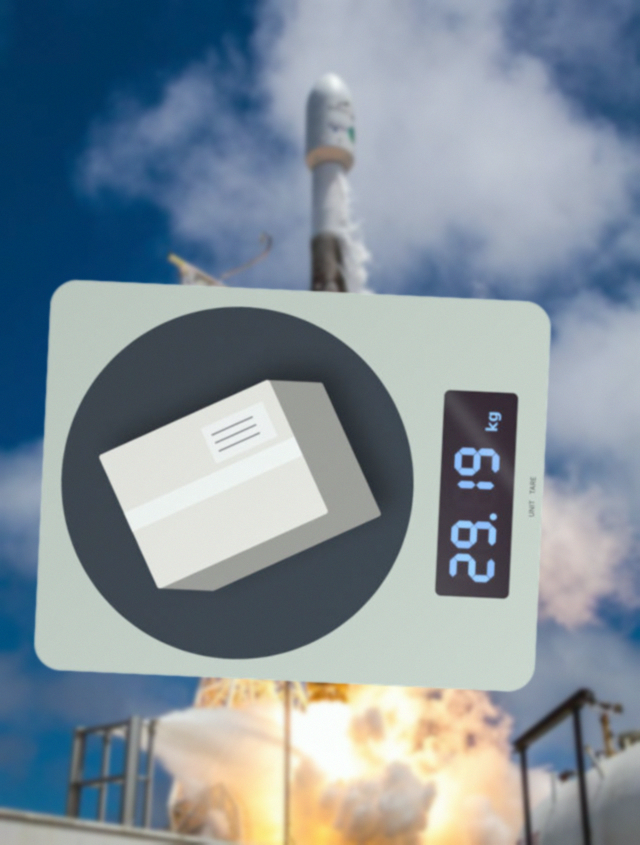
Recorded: 29.19 kg
